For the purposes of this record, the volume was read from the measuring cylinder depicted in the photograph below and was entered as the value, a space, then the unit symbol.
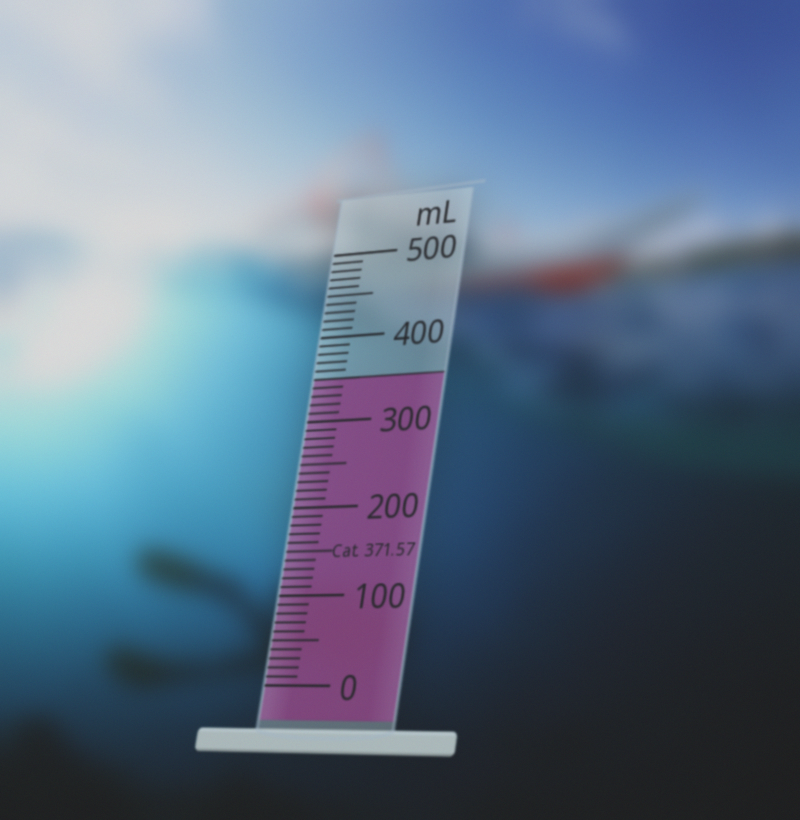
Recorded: 350 mL
